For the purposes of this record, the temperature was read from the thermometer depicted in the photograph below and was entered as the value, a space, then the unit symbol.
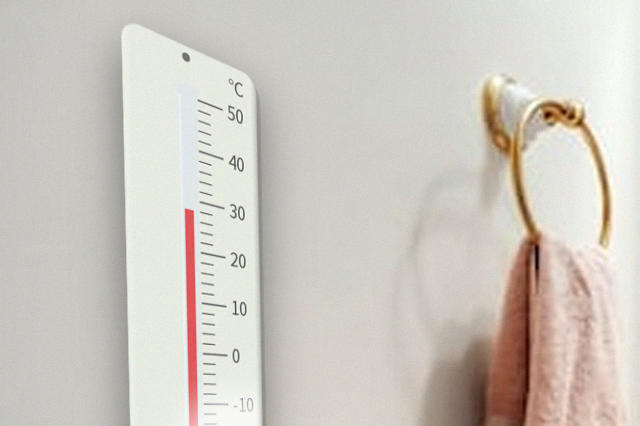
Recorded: 28 °C
